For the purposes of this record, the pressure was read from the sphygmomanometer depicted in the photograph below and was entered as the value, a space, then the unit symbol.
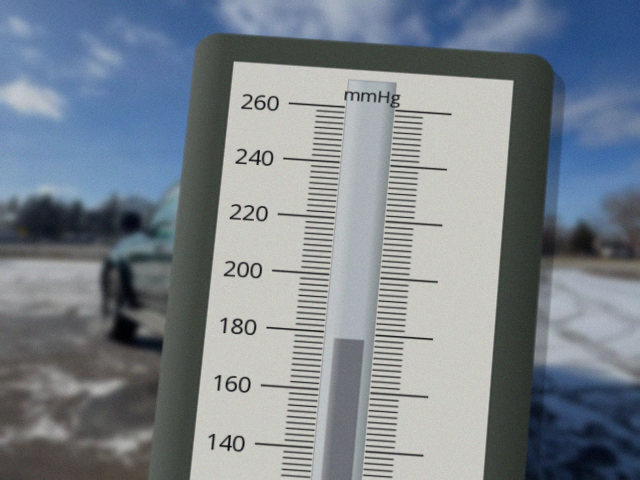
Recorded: 178 mmHg
